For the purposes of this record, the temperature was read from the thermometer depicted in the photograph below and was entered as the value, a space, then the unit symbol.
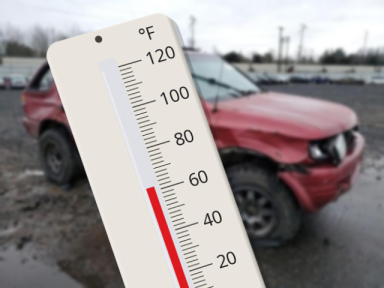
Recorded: 62 °F
